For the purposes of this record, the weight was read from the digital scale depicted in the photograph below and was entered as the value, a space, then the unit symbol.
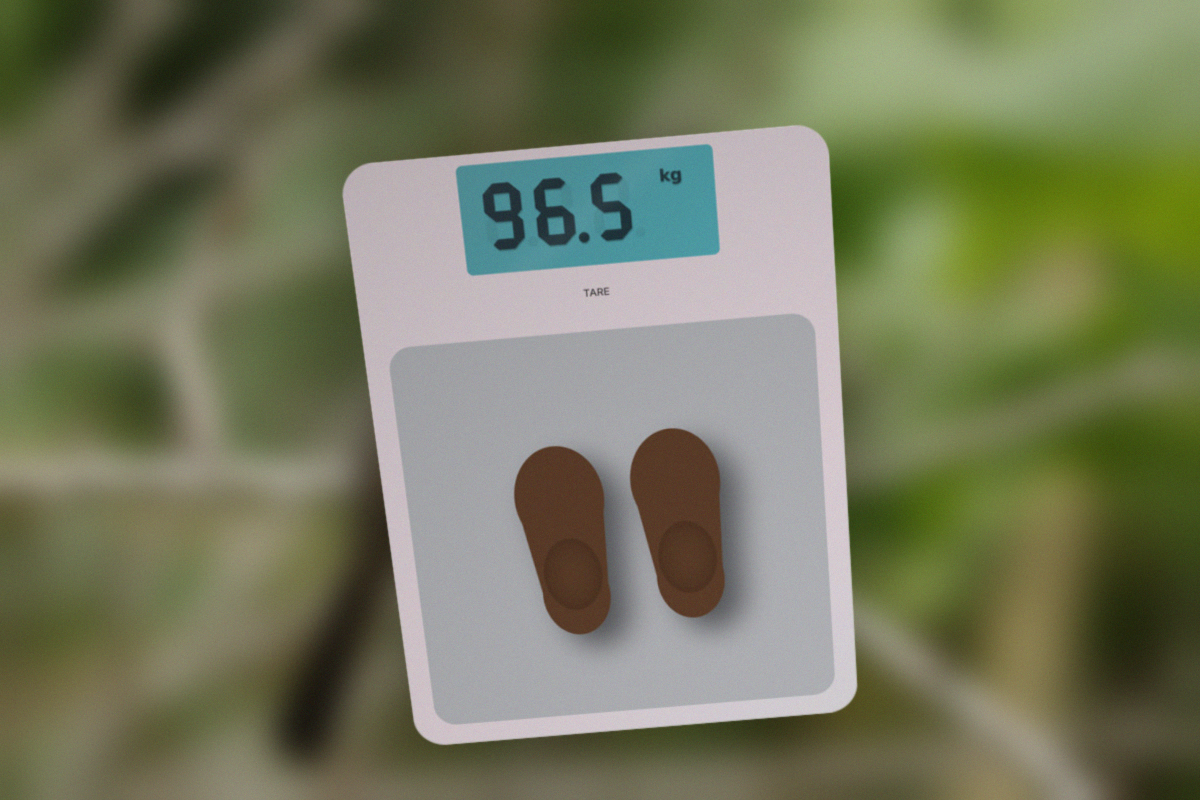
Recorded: 96.5 kg
